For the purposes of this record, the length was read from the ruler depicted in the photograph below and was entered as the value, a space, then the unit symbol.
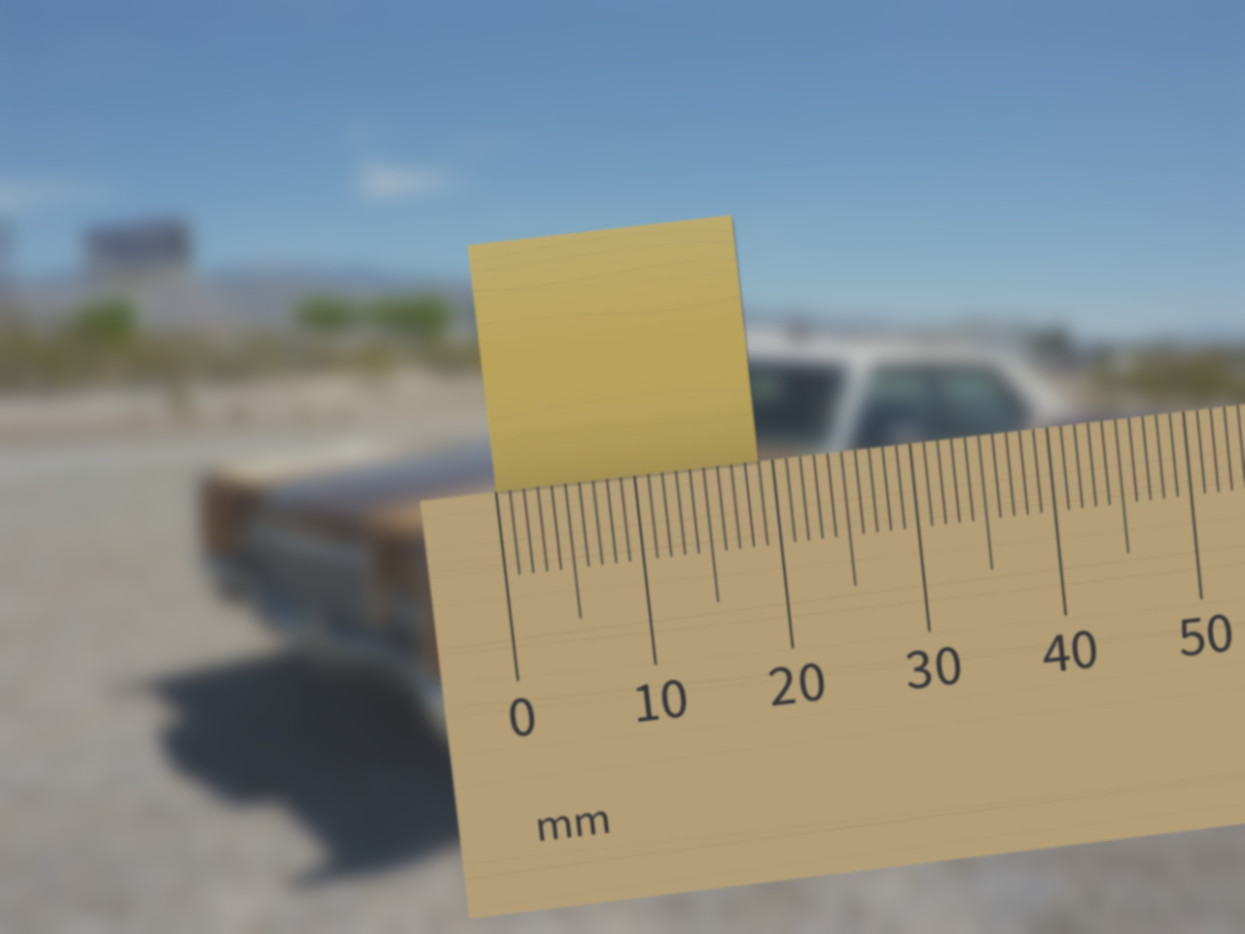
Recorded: 19 mm
